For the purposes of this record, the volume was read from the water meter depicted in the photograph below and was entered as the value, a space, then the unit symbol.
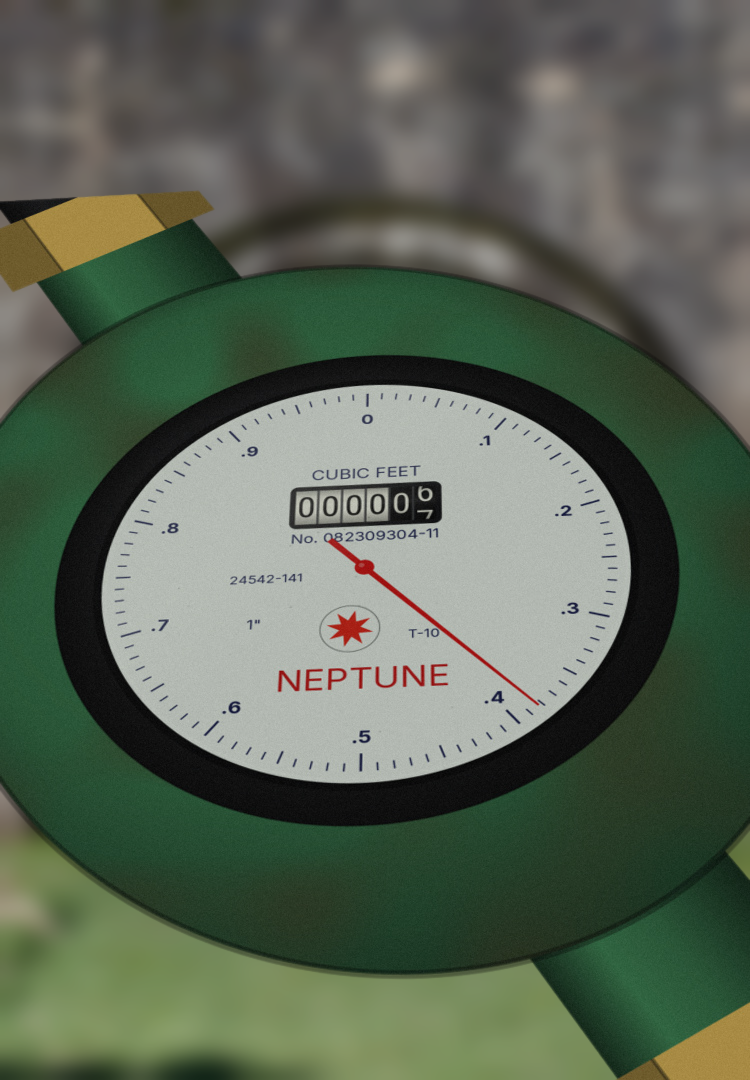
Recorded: 6.38 ft³
